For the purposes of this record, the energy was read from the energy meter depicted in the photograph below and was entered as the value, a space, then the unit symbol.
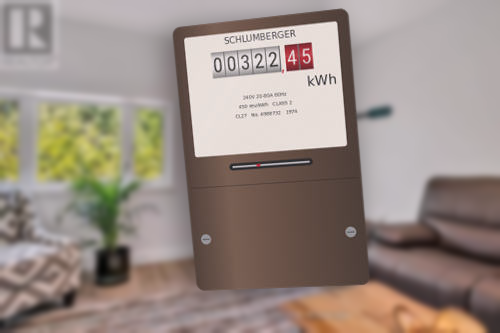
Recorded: 322.45 kWh
